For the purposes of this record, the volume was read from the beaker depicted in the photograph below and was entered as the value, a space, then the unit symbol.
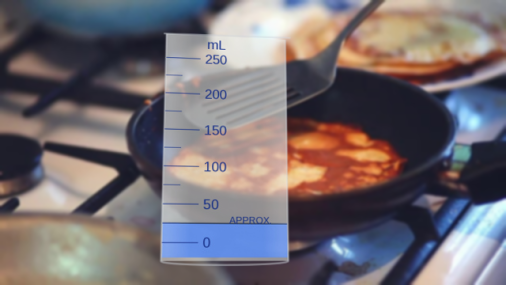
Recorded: 25 mL
